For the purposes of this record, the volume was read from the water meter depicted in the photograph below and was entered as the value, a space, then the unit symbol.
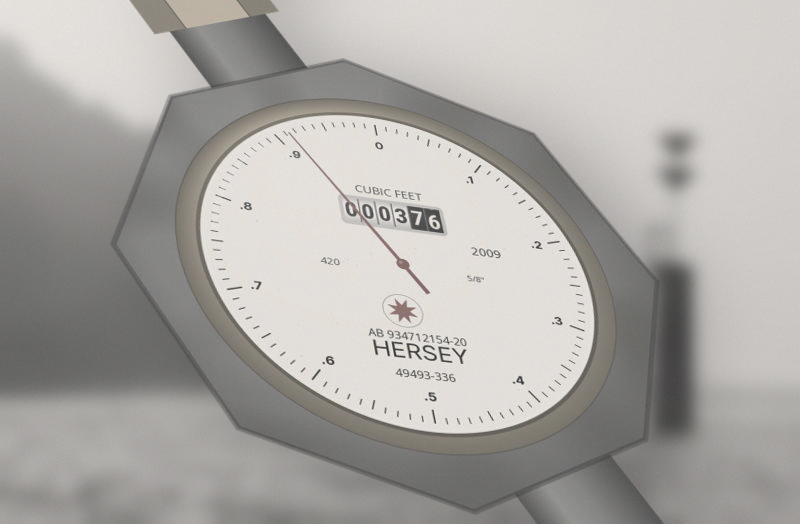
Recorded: 375.91 ft³
